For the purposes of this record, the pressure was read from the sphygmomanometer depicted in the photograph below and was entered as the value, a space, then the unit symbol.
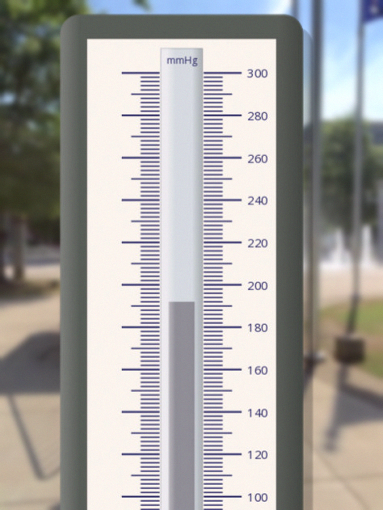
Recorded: 192 mmHg
